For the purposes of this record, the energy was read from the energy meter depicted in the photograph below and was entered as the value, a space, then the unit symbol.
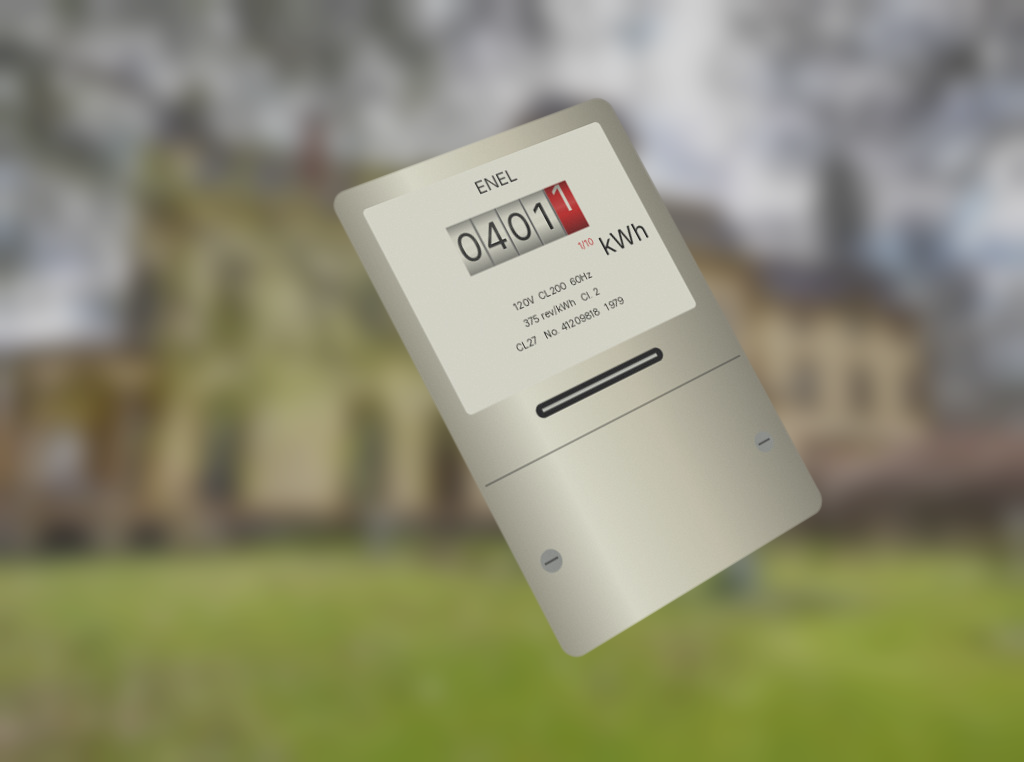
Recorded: 401.1 kWh
